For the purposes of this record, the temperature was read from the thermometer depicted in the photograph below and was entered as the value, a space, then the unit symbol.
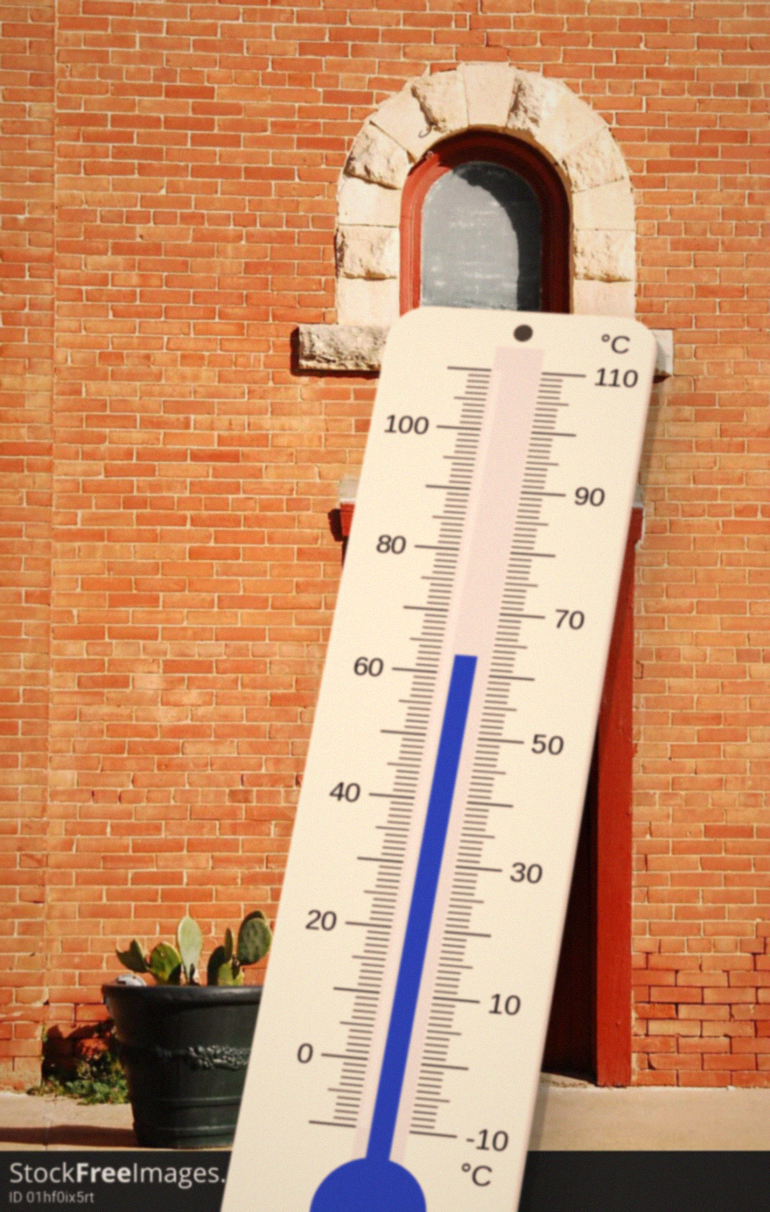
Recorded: 63 °C
